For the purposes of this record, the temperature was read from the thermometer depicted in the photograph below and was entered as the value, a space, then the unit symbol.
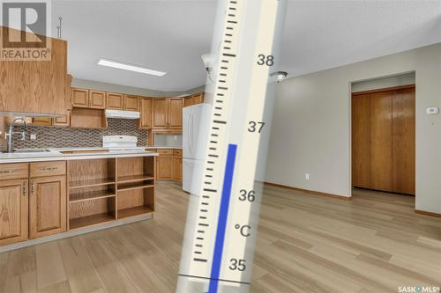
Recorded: 36.7 °C
